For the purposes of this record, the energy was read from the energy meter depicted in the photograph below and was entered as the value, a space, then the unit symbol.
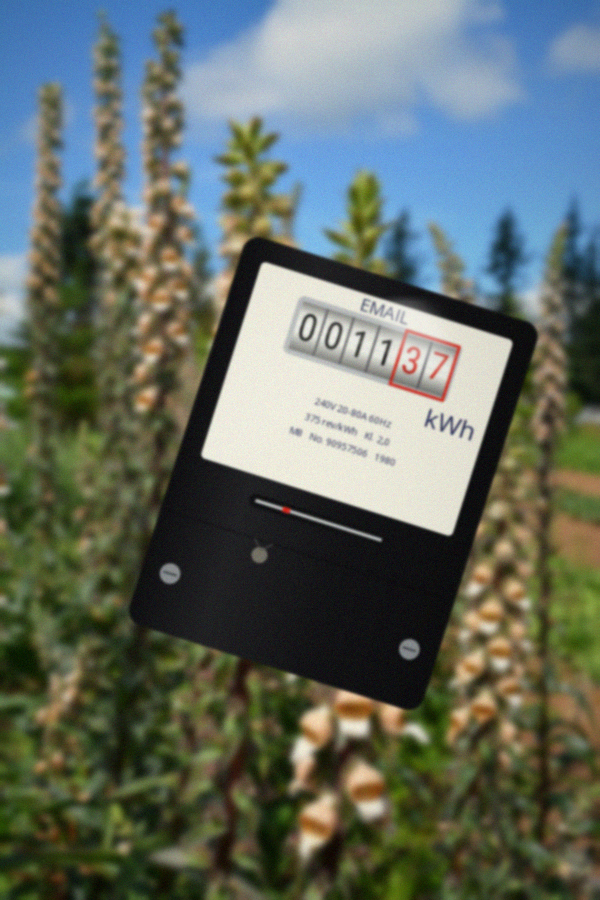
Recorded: 11.37 kWh
